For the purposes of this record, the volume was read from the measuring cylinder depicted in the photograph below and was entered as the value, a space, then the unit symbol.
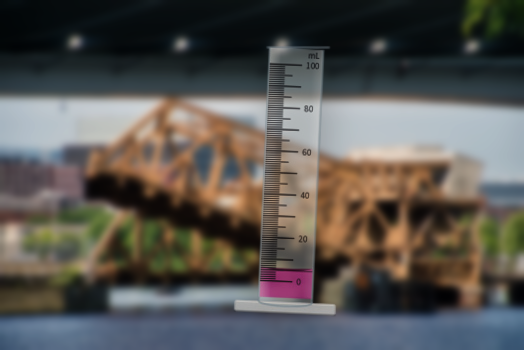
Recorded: 5 mL
